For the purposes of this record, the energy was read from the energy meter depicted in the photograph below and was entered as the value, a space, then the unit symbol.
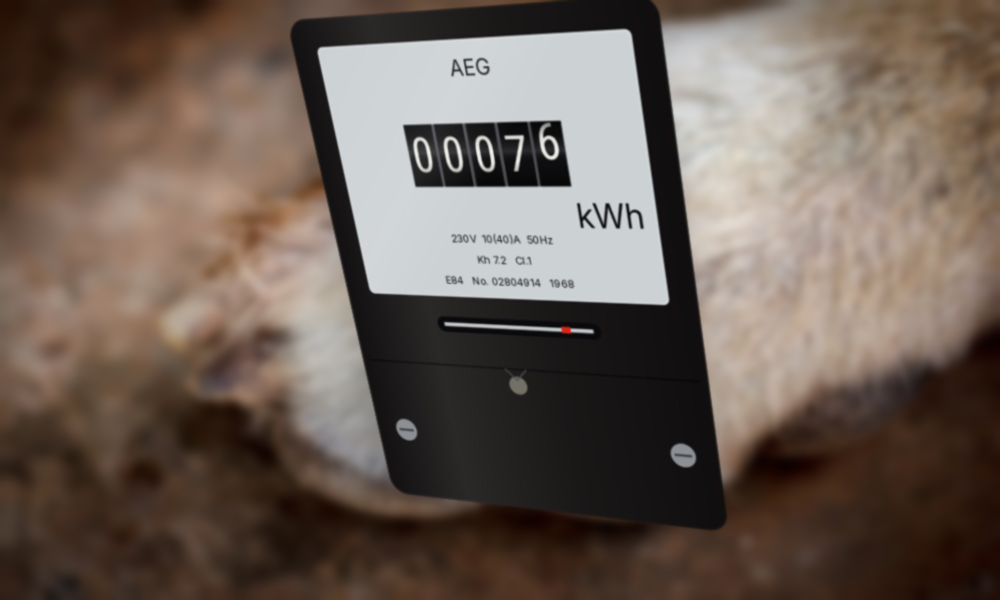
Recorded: 76 kWh
